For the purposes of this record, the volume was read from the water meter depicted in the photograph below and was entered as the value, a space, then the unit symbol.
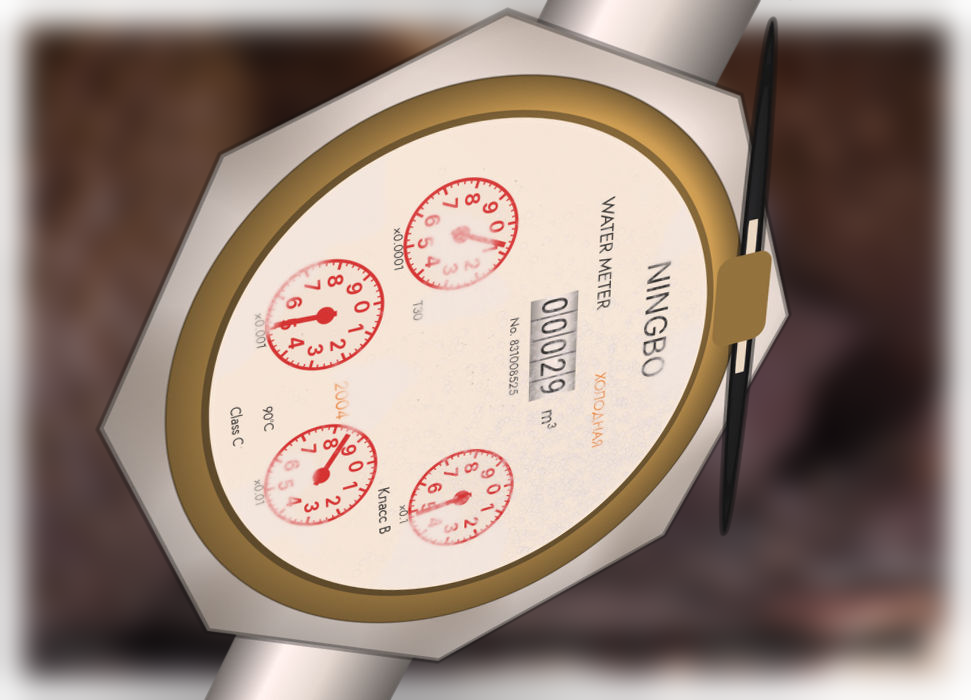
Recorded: 29.4850 m³
